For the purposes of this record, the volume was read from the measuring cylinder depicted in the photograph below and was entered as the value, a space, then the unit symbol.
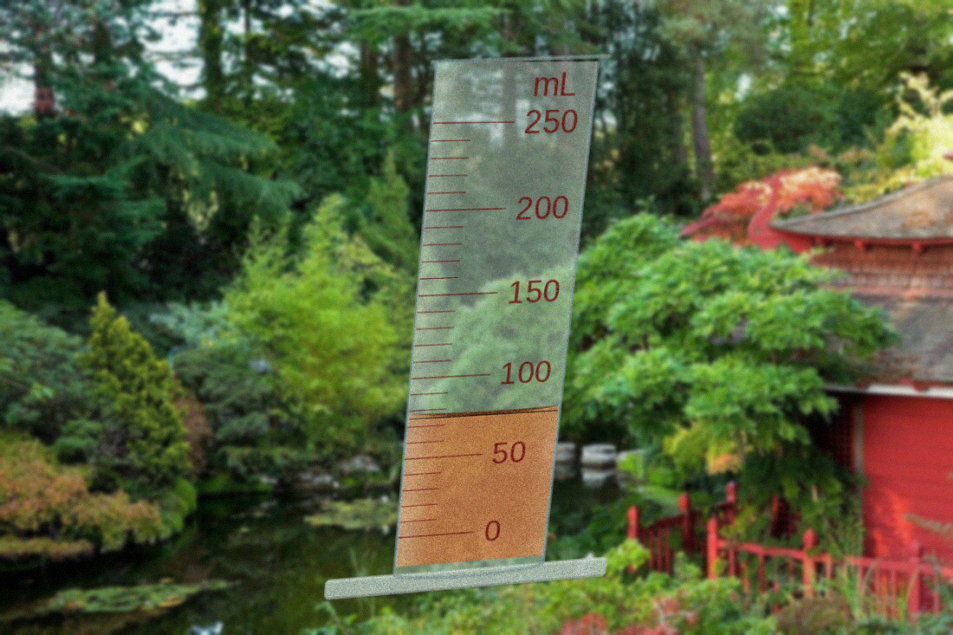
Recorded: 75 mL
